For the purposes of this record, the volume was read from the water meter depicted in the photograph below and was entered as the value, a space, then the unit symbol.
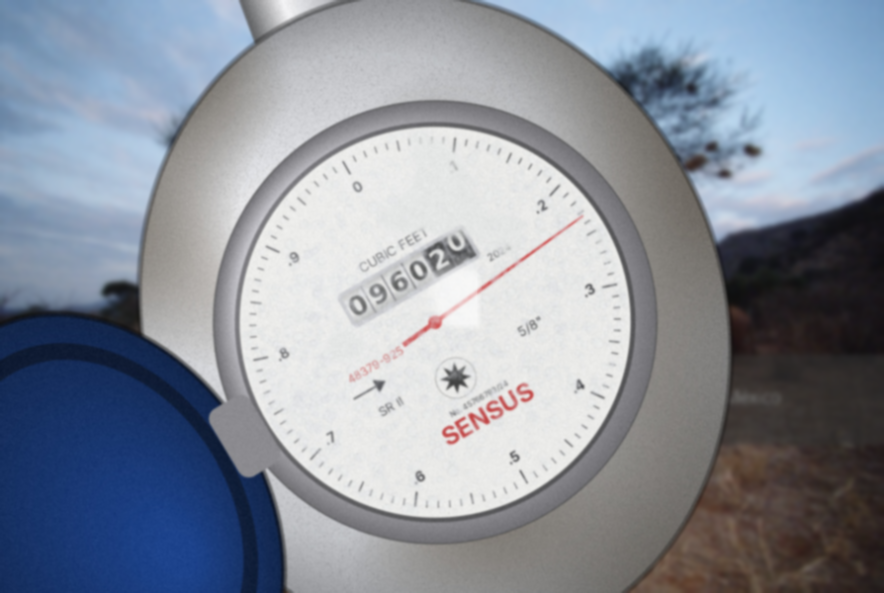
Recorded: 96020.23 ft³
